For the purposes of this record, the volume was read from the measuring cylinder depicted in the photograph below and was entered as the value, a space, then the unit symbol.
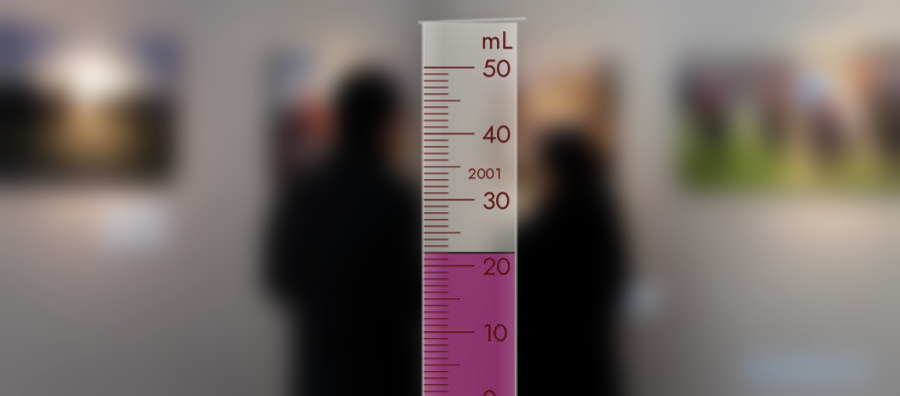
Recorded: 22 mL
